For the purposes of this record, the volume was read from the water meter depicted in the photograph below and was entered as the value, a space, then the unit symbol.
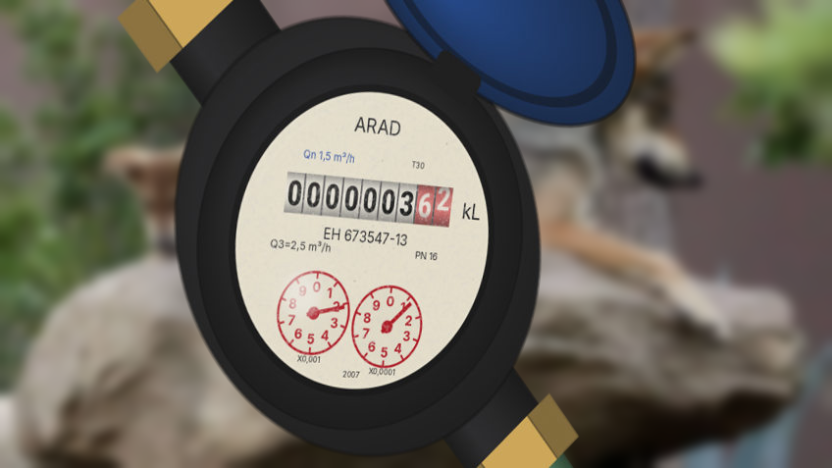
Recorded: 3.6221 kL
